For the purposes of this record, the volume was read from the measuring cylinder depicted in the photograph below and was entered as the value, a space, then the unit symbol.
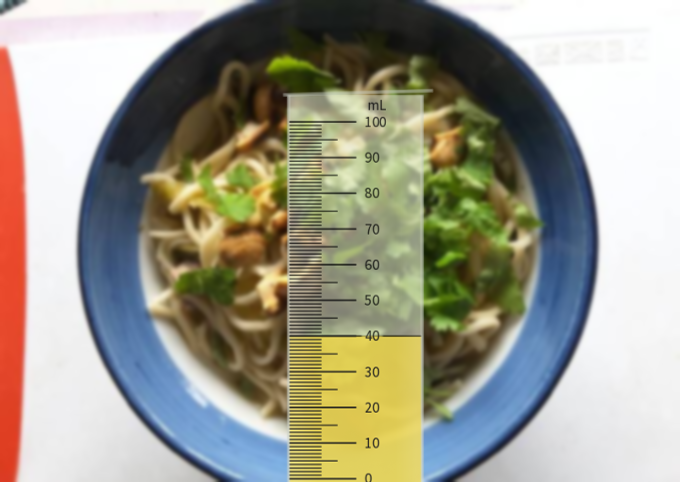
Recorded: 40 mL
